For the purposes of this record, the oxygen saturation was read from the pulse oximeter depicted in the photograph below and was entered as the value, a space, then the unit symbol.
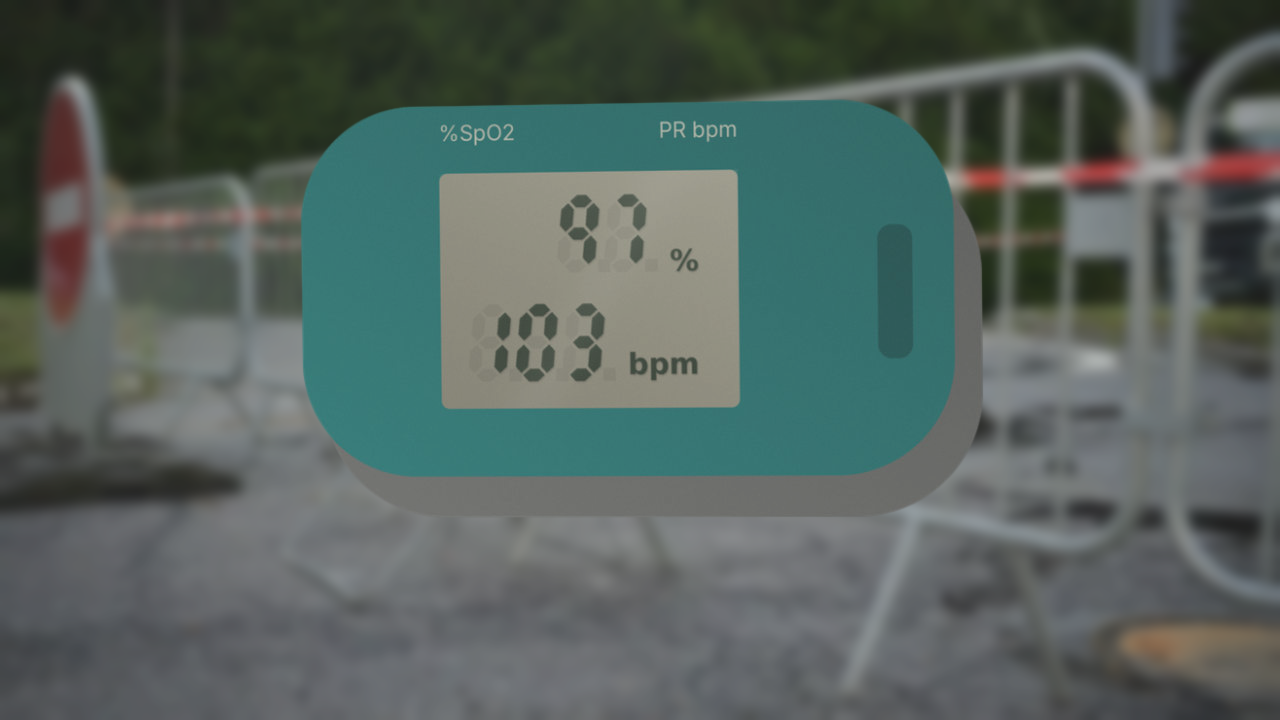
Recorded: 97 %
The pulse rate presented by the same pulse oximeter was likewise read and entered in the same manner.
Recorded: 103 bpm
